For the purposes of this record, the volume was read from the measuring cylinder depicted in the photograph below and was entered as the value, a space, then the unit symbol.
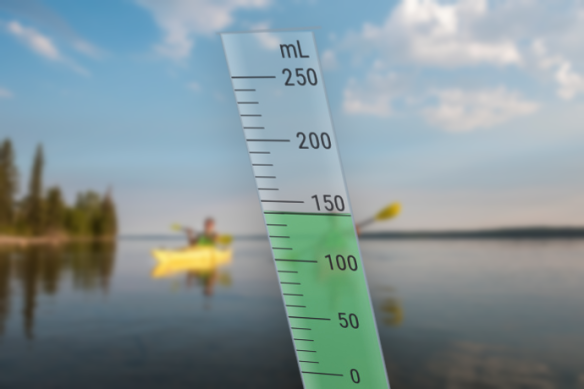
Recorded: 140 mL
